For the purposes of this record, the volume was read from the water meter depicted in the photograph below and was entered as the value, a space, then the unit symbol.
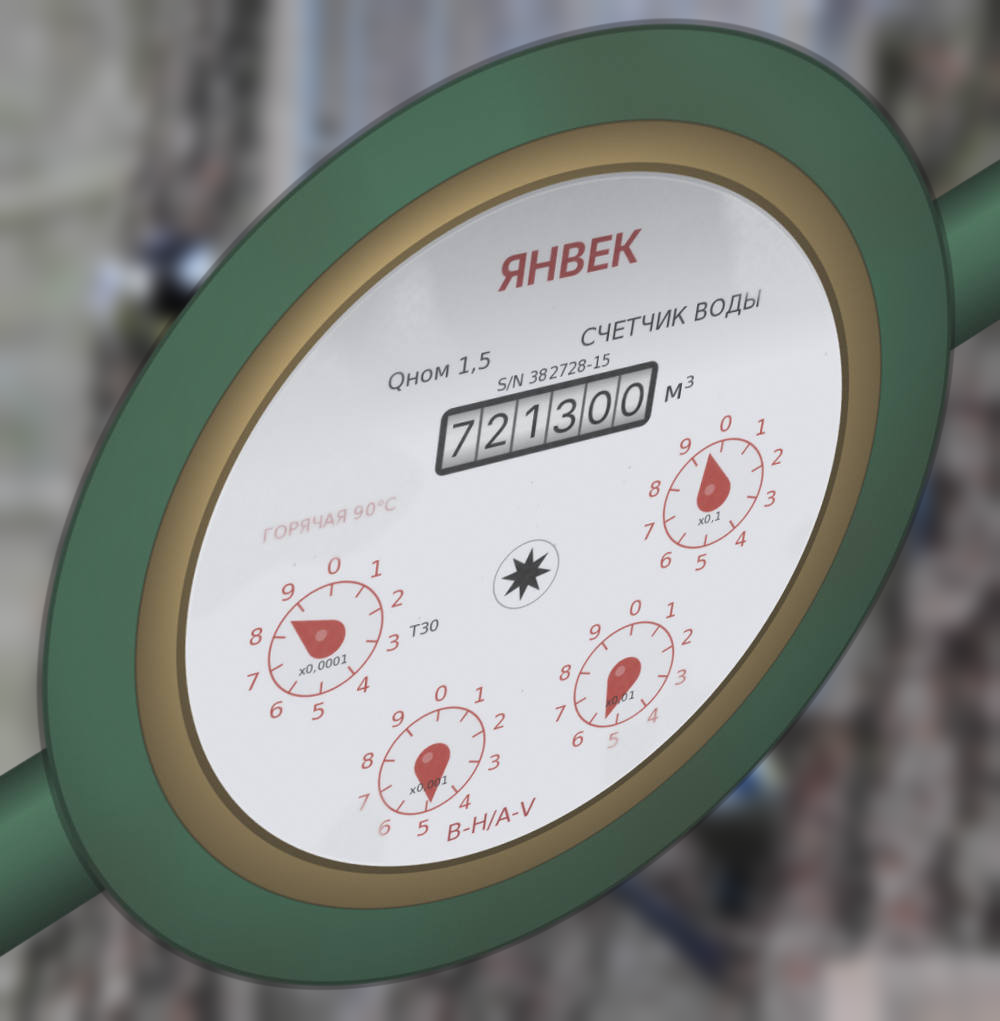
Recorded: 721299.9548 m³
